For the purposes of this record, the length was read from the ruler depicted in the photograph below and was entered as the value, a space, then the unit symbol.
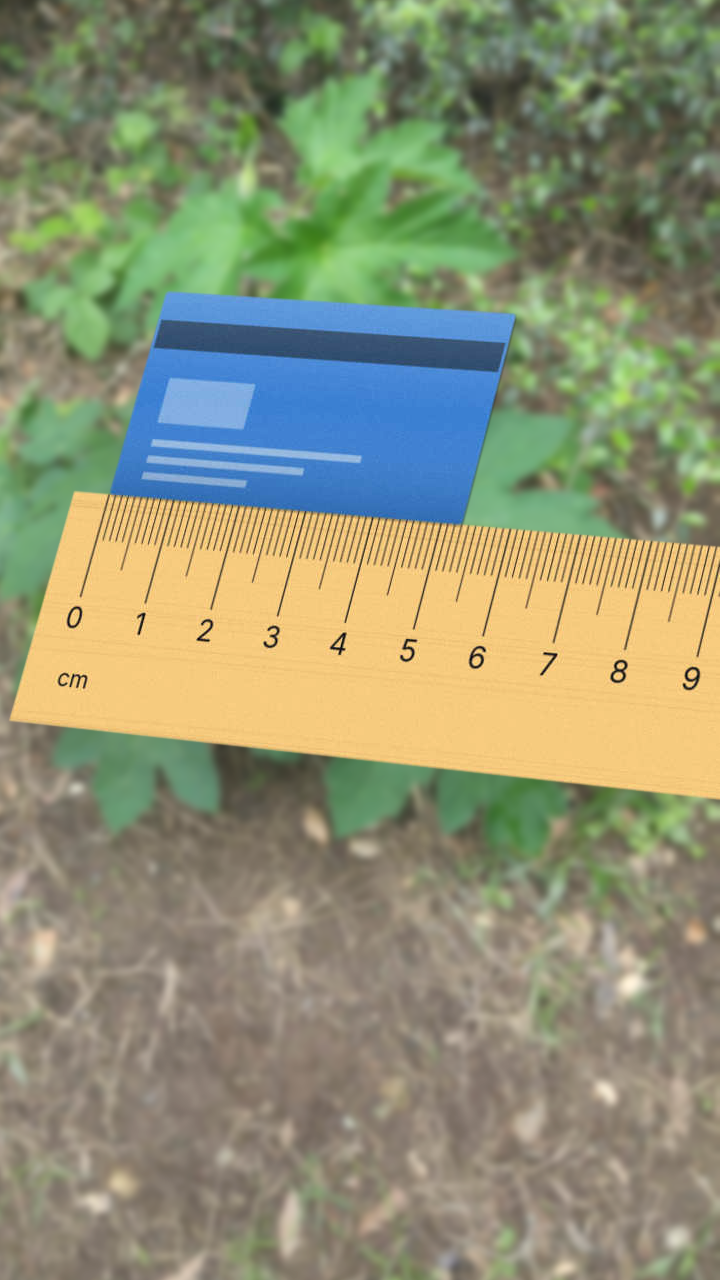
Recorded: 5.3 cm
